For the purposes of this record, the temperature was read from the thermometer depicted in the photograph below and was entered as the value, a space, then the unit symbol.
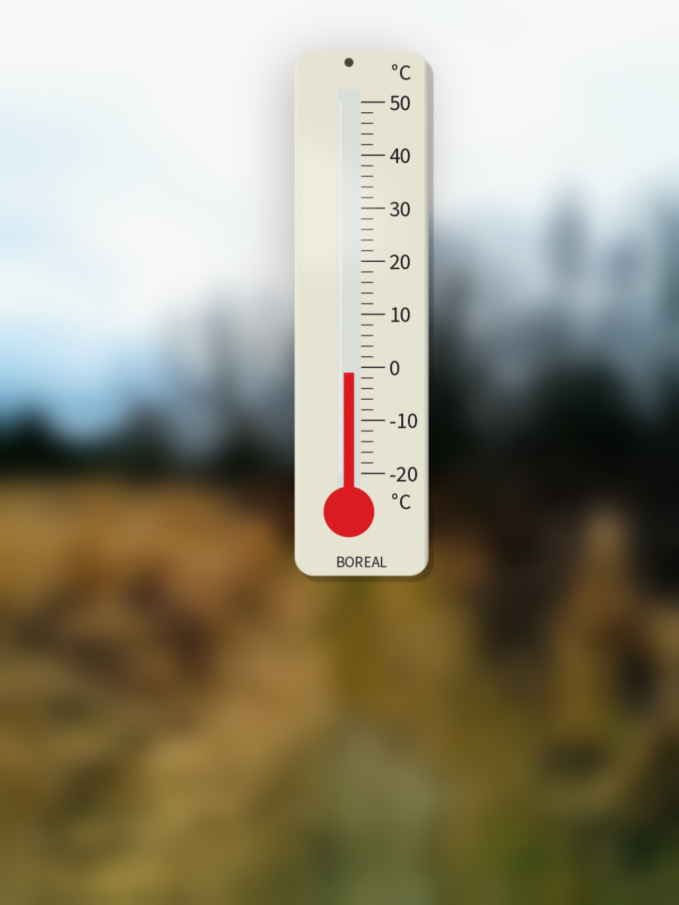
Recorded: -1 °C
